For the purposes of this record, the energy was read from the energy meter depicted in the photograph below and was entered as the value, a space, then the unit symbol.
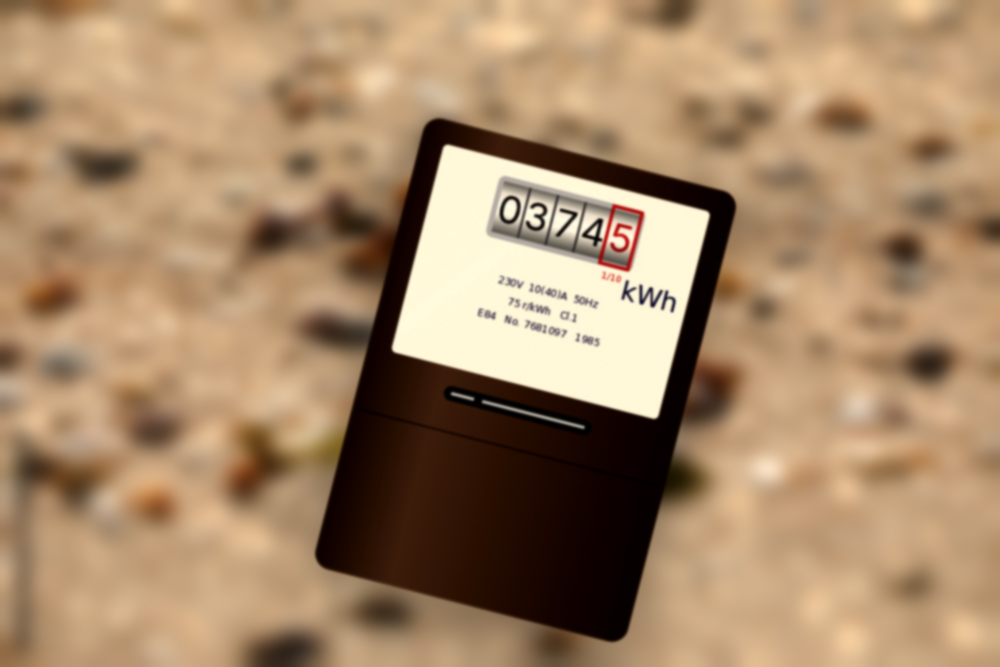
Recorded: 374.5 kWh
